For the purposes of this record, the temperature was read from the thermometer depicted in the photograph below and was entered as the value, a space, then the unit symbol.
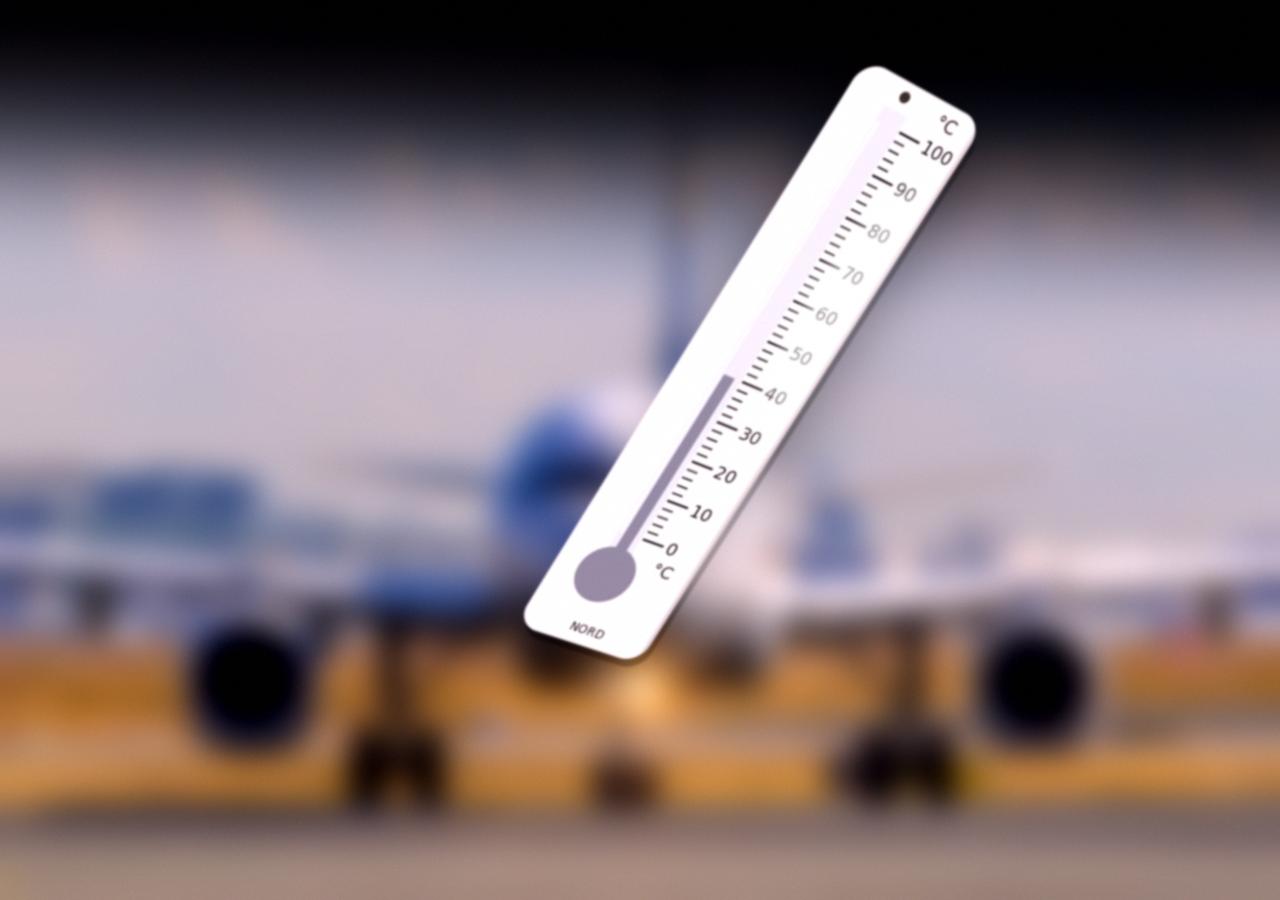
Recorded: 40 °C
